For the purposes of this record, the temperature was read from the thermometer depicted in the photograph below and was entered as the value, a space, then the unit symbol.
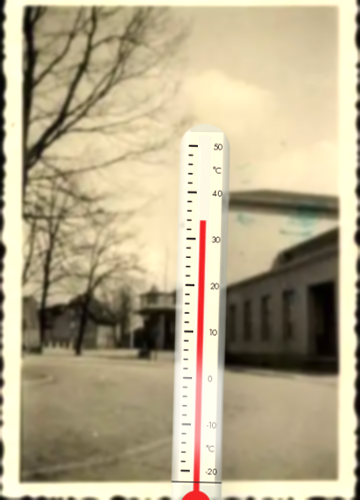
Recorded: 34 °C
